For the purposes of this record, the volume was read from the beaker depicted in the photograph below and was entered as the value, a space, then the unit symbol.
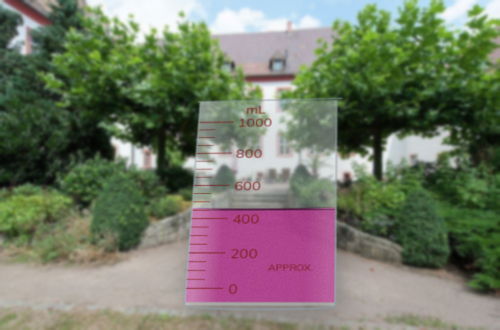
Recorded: 450 mL
